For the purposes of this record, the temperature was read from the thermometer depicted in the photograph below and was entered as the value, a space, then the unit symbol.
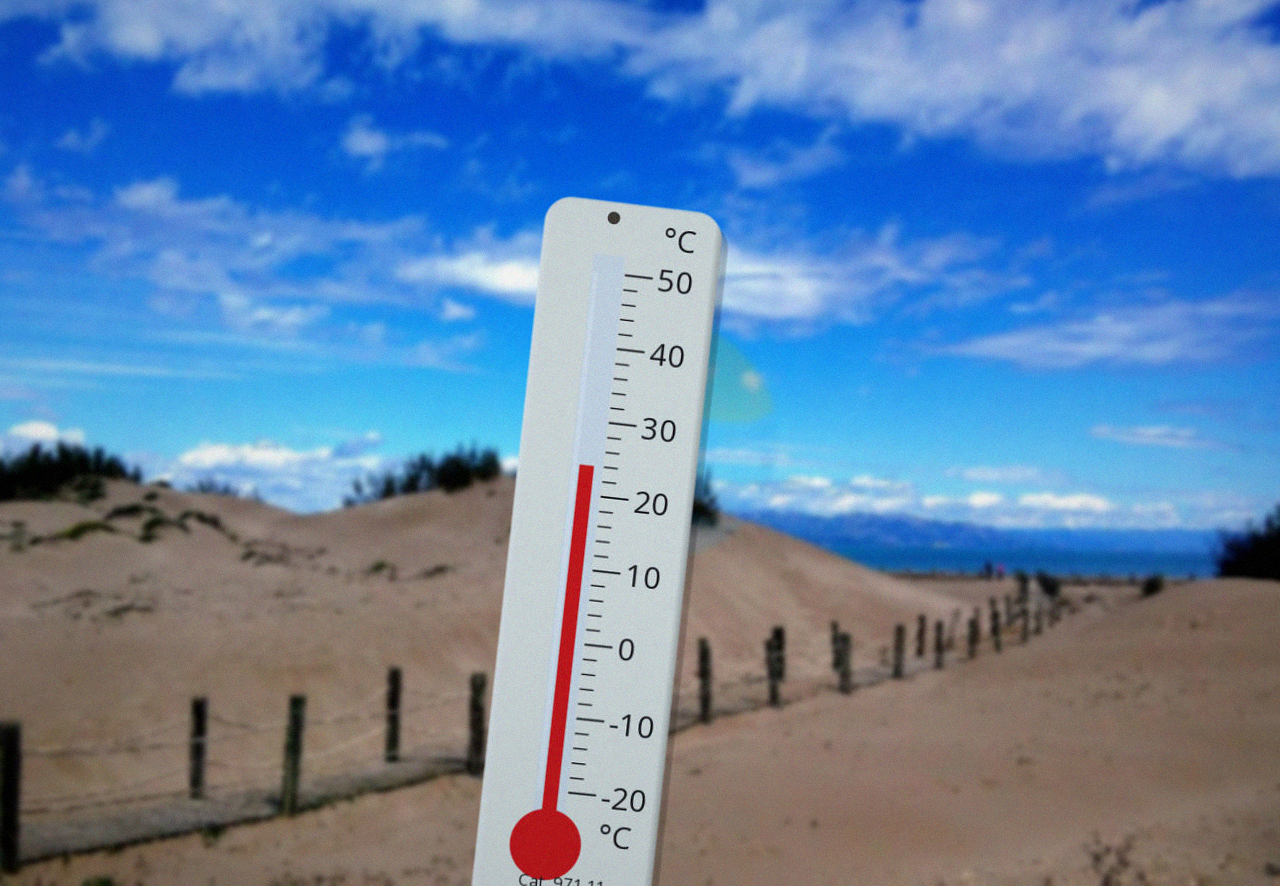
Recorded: 24 °C
